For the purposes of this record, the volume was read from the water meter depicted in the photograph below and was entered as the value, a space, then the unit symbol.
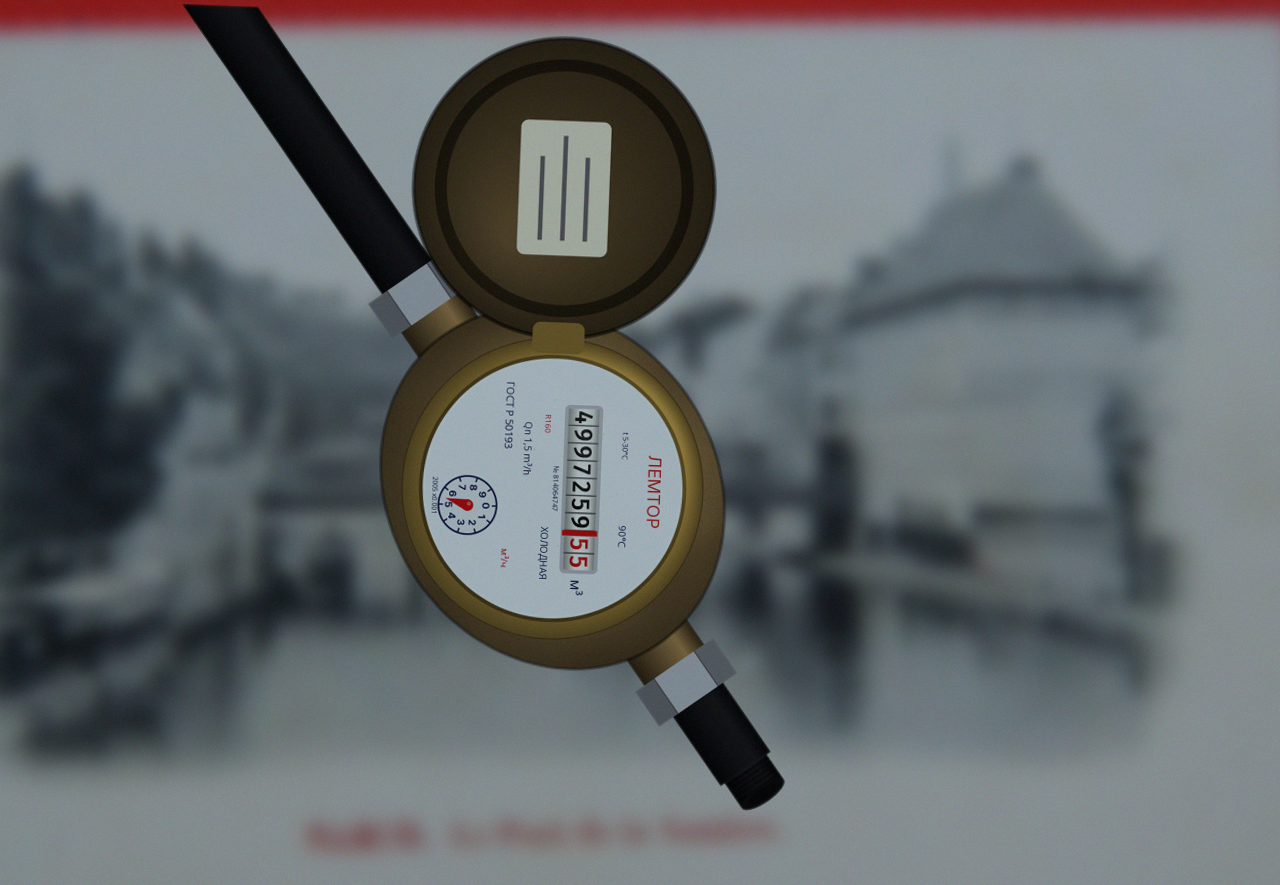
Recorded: 4997259.555 m³
